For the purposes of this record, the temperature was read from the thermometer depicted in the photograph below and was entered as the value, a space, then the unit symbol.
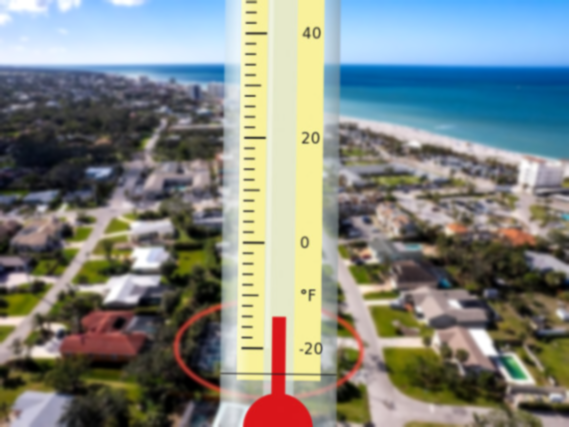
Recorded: -14 °F
